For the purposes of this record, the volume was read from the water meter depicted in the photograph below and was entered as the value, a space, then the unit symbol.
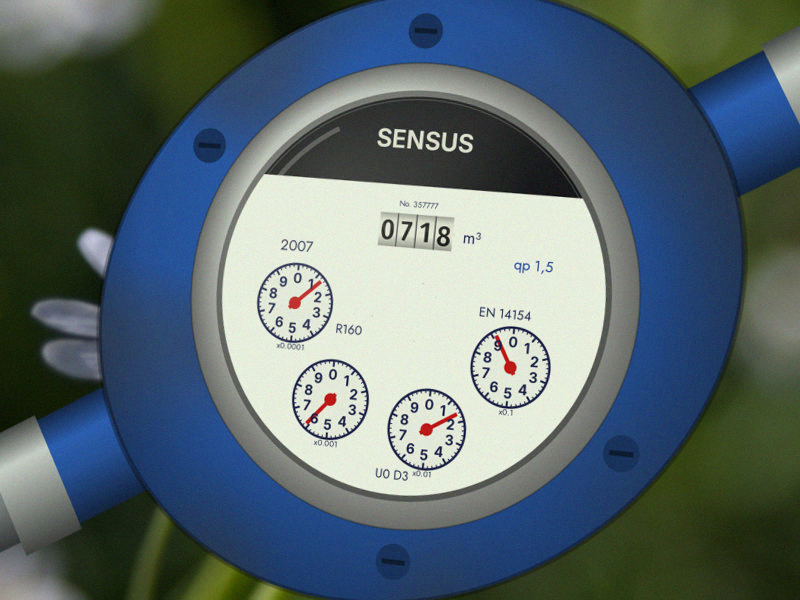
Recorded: 717.9161 m³
